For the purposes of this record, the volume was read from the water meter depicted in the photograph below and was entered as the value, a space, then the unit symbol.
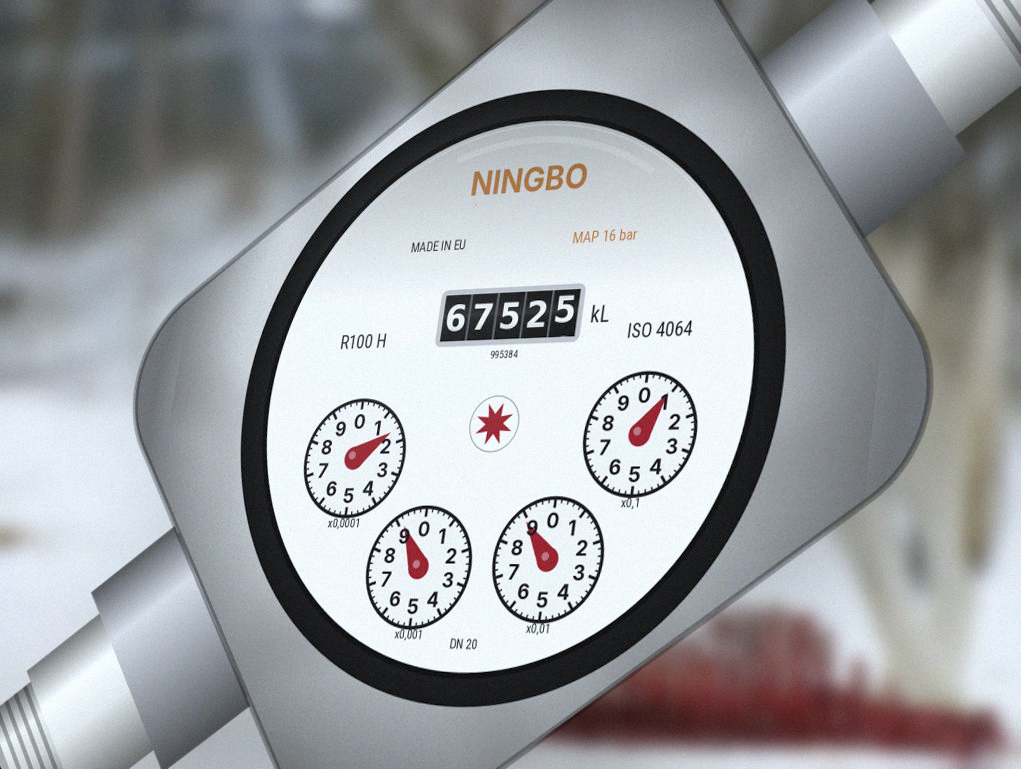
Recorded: 67525.0891 kL
